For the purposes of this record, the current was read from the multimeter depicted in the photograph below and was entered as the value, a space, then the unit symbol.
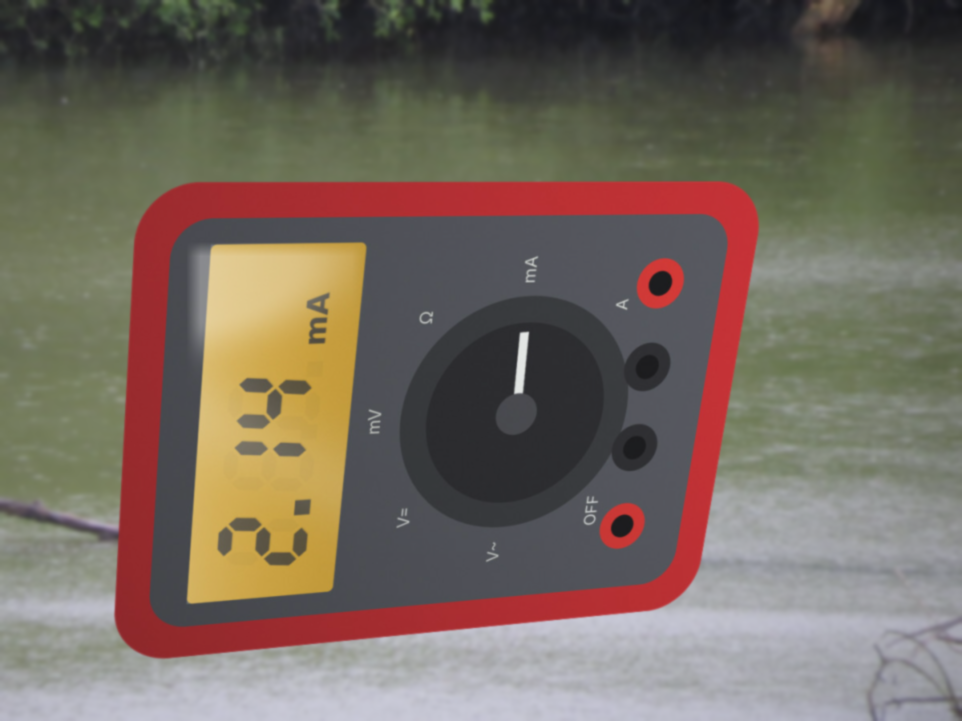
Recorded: 2.14 mA
